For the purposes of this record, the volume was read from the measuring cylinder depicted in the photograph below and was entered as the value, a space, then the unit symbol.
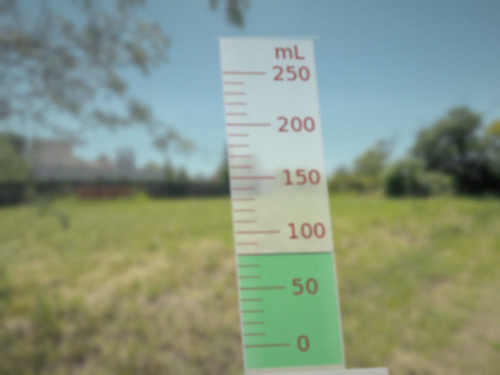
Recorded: 80 mL
